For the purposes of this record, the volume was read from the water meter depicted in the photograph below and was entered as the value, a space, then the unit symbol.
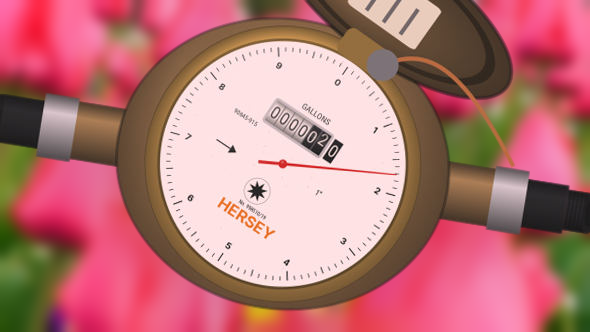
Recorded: 21.7 gal
